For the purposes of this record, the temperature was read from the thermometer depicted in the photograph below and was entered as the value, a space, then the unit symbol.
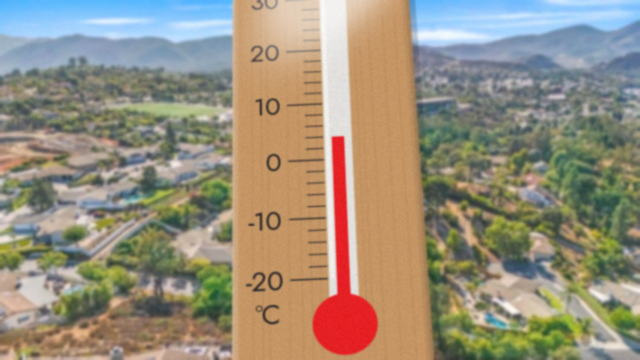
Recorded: 4 °C
